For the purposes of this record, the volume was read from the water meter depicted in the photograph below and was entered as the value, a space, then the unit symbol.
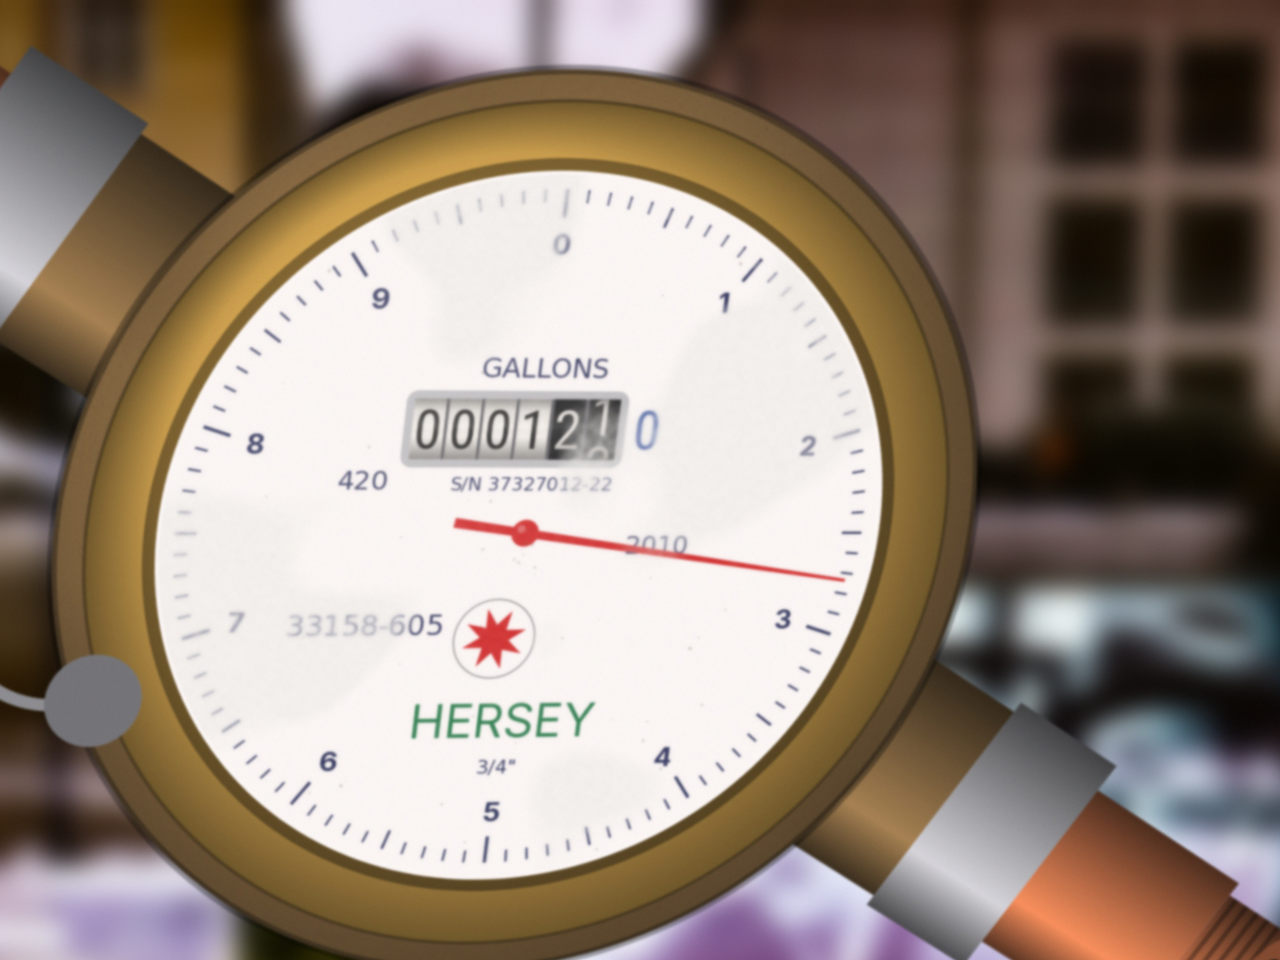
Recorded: 1212.7 gal
